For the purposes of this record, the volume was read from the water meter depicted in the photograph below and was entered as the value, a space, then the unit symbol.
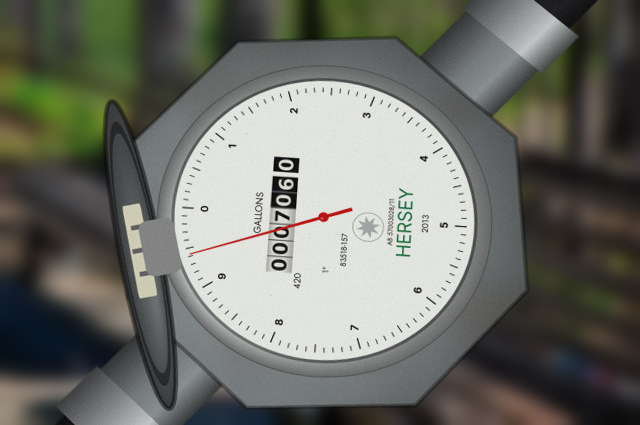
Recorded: 7059.4 gal
